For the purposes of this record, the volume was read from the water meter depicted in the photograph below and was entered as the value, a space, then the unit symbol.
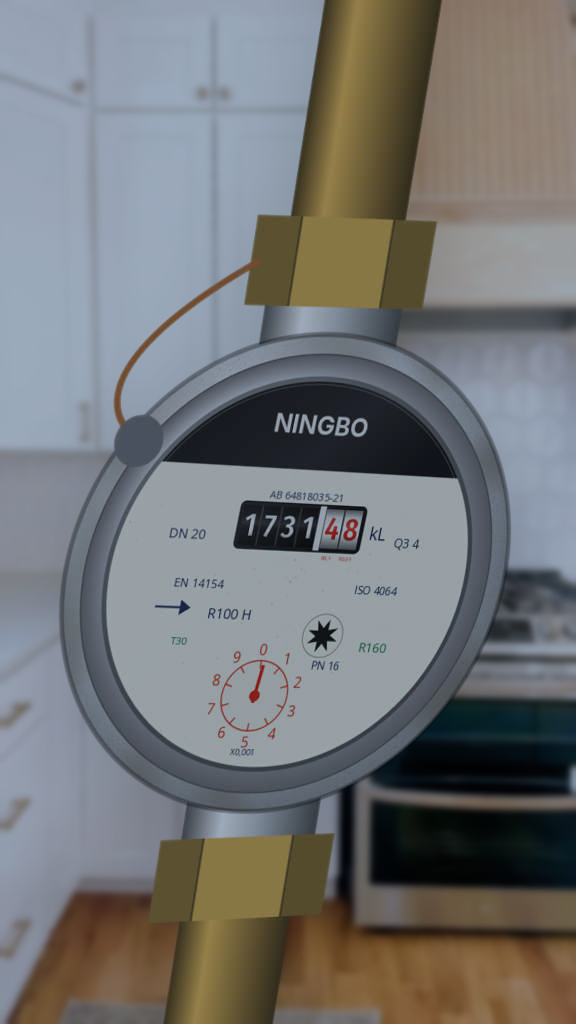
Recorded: 1731.480 kL
